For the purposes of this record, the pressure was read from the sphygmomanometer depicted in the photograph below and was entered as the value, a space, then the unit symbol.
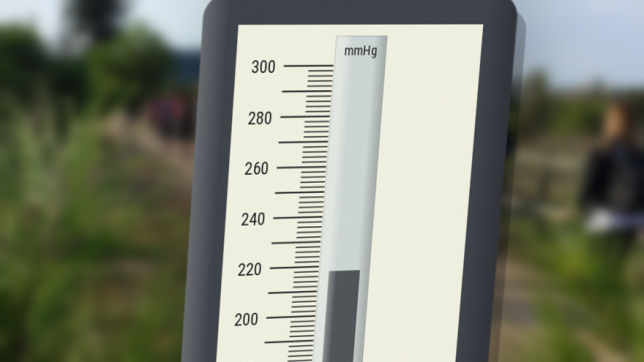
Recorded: 218 mmHg
